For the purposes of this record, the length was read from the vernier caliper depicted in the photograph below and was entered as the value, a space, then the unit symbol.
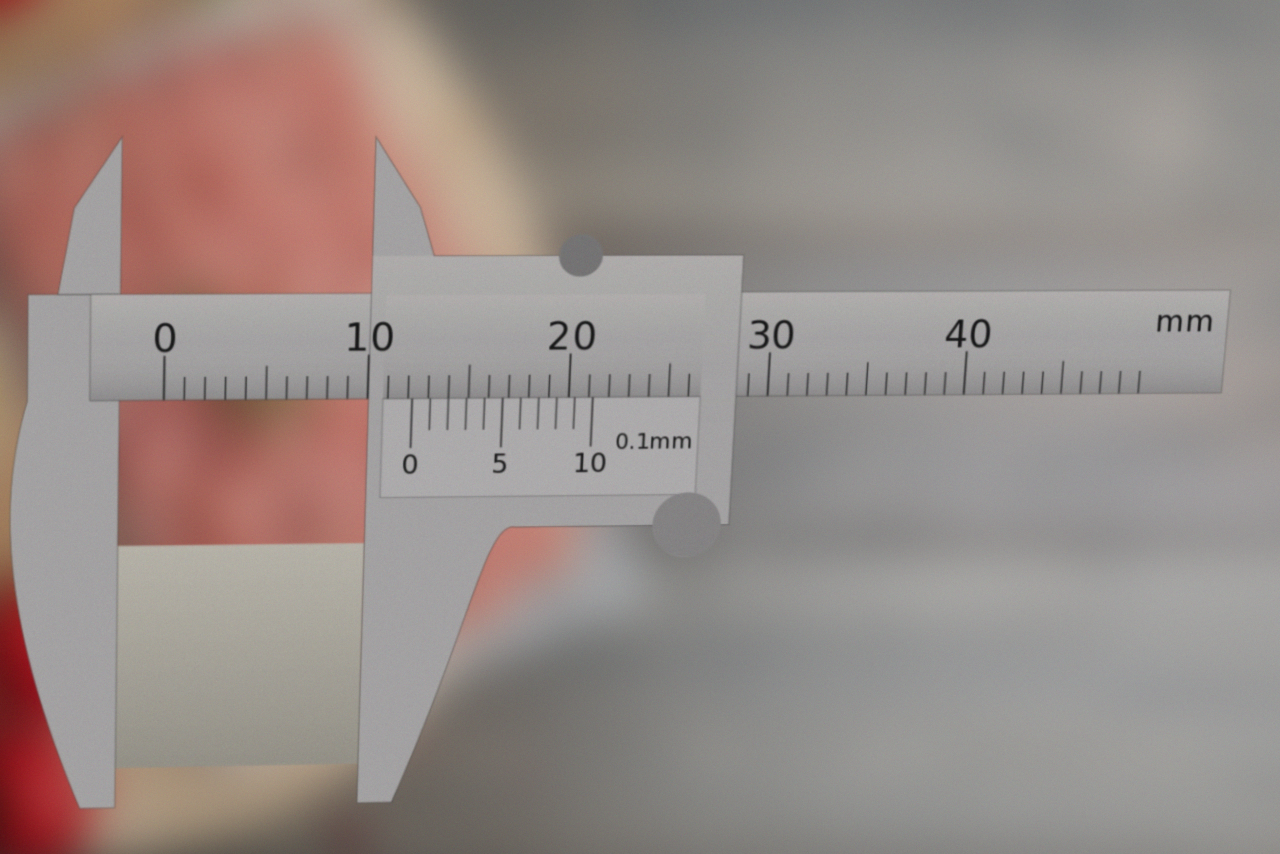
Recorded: 12.2 mm
